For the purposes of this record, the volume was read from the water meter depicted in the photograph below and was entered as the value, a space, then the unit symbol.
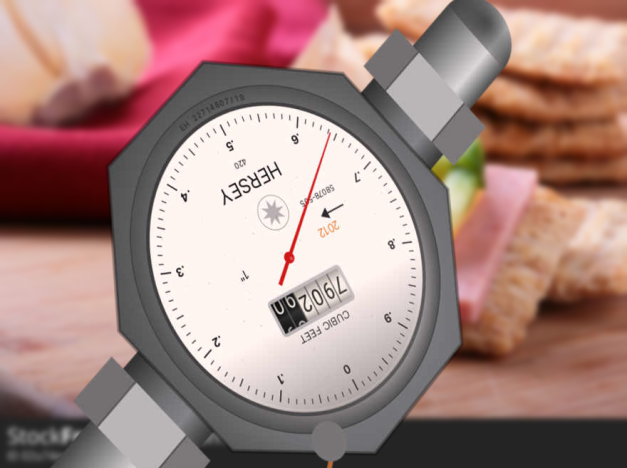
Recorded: 790289.64 ft³
